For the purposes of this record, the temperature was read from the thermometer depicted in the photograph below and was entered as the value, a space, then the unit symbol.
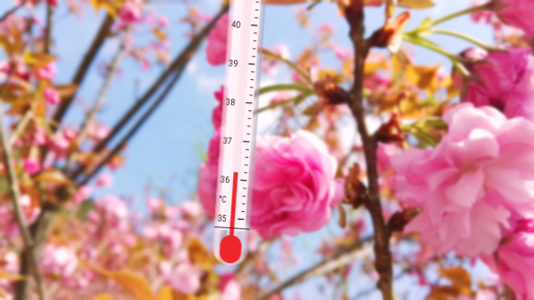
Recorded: 36.2 °C
